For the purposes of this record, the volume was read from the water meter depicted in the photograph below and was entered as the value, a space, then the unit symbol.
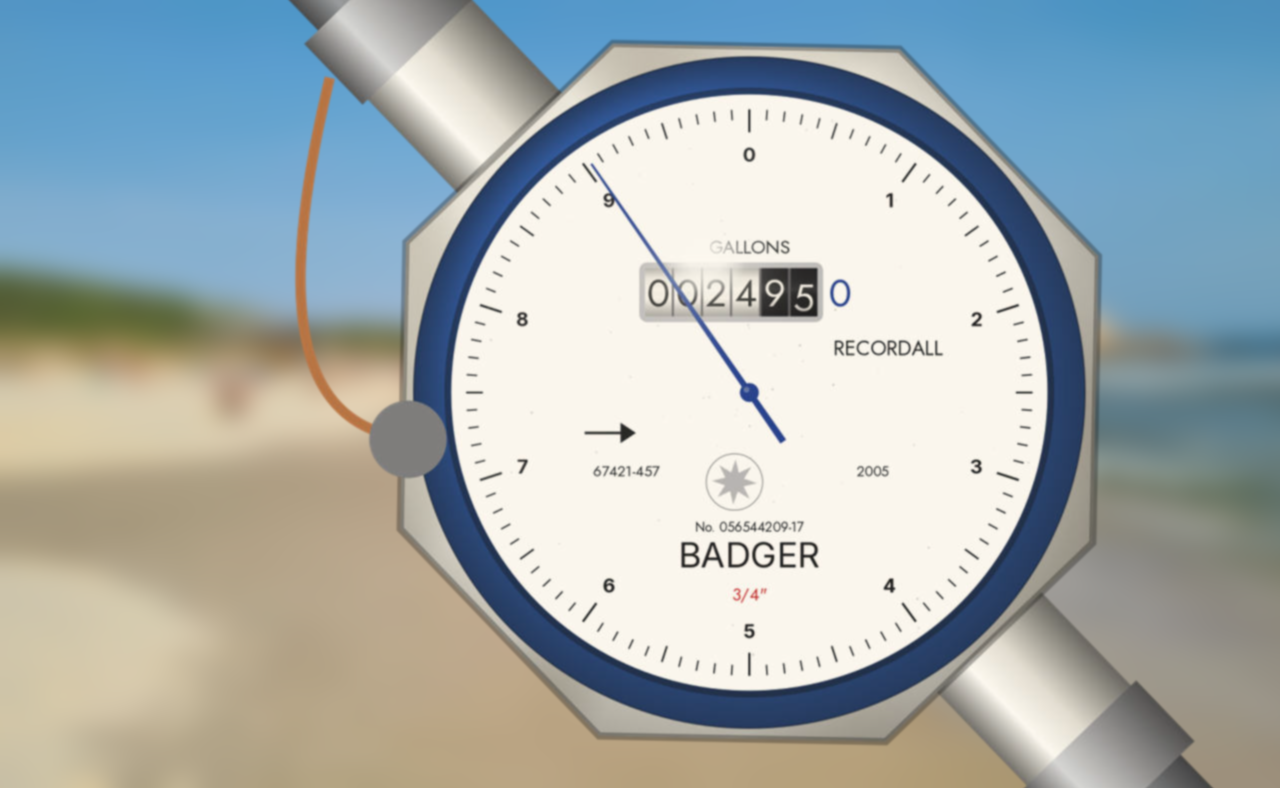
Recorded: 24949.0 gal
